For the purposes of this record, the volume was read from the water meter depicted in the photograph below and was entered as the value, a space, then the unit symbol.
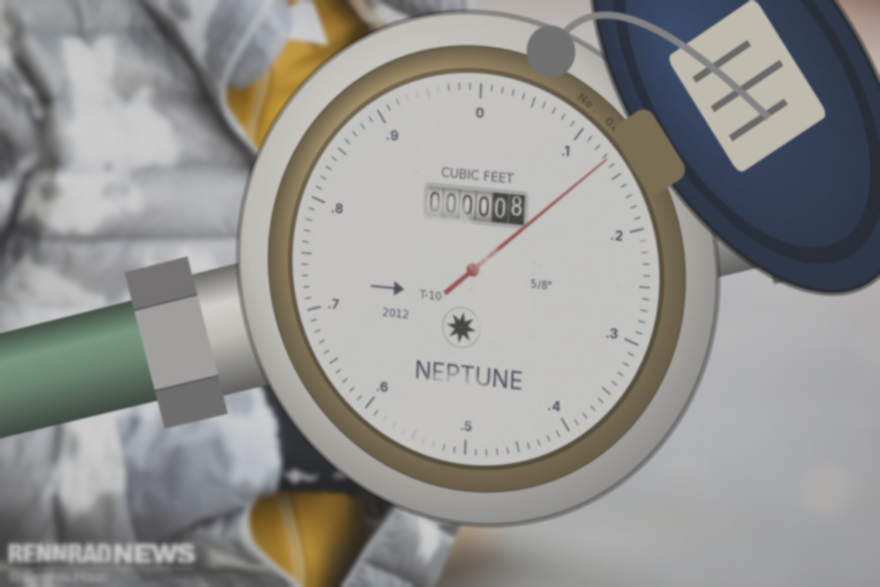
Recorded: 8.13 ft³
